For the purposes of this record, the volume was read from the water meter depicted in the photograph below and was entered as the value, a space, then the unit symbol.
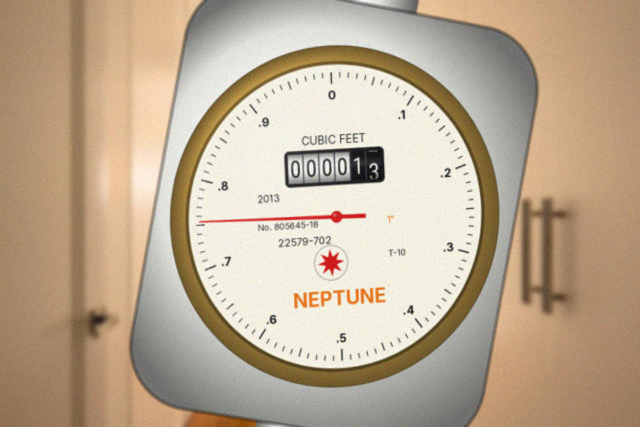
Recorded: 12.75 ft³
